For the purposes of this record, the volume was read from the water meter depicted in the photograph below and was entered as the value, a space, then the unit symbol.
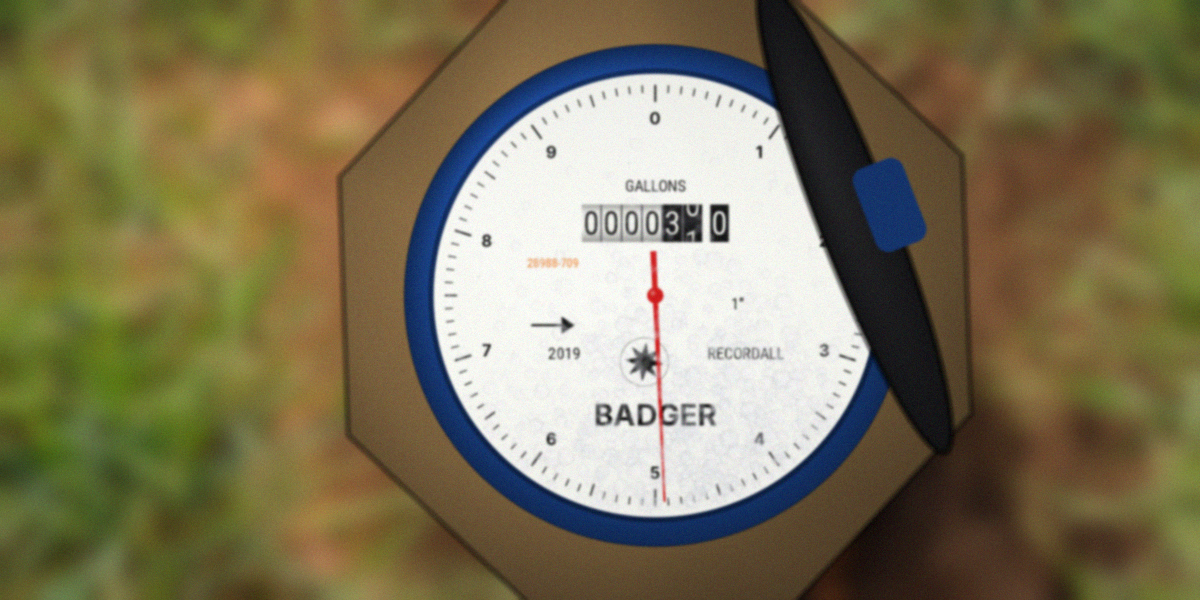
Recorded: 304.9 gal
